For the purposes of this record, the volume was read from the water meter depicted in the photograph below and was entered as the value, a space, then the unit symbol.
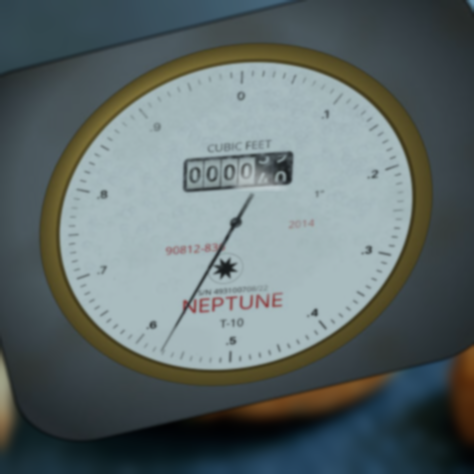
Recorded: 39.57 ft³
